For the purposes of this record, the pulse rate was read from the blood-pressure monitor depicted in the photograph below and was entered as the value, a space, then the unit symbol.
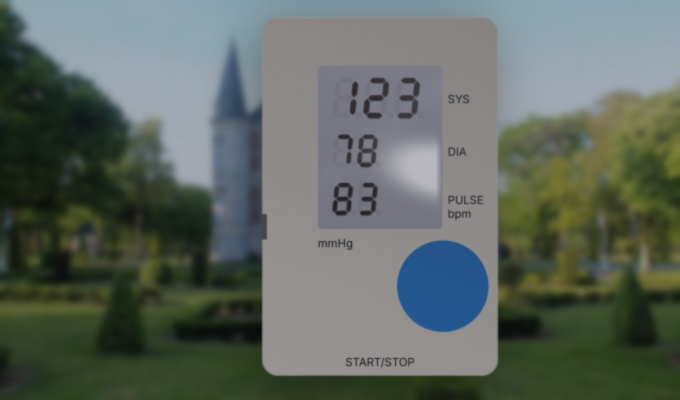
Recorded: 83 bpm
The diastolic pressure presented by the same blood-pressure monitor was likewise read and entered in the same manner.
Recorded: 78 mmHg
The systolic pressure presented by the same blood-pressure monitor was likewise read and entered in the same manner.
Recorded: 123 mmHg
